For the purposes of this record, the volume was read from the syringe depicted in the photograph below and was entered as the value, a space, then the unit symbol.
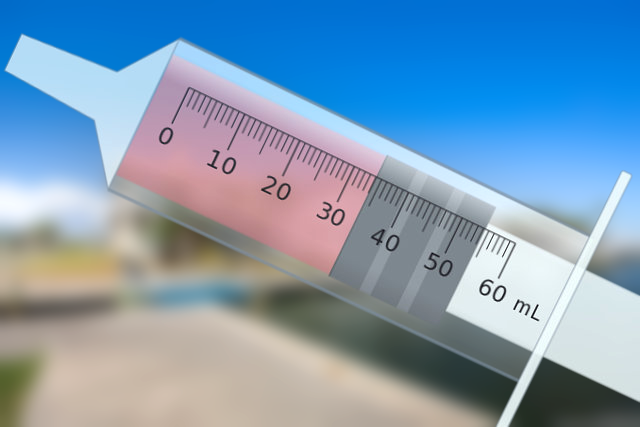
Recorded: 34 mL
